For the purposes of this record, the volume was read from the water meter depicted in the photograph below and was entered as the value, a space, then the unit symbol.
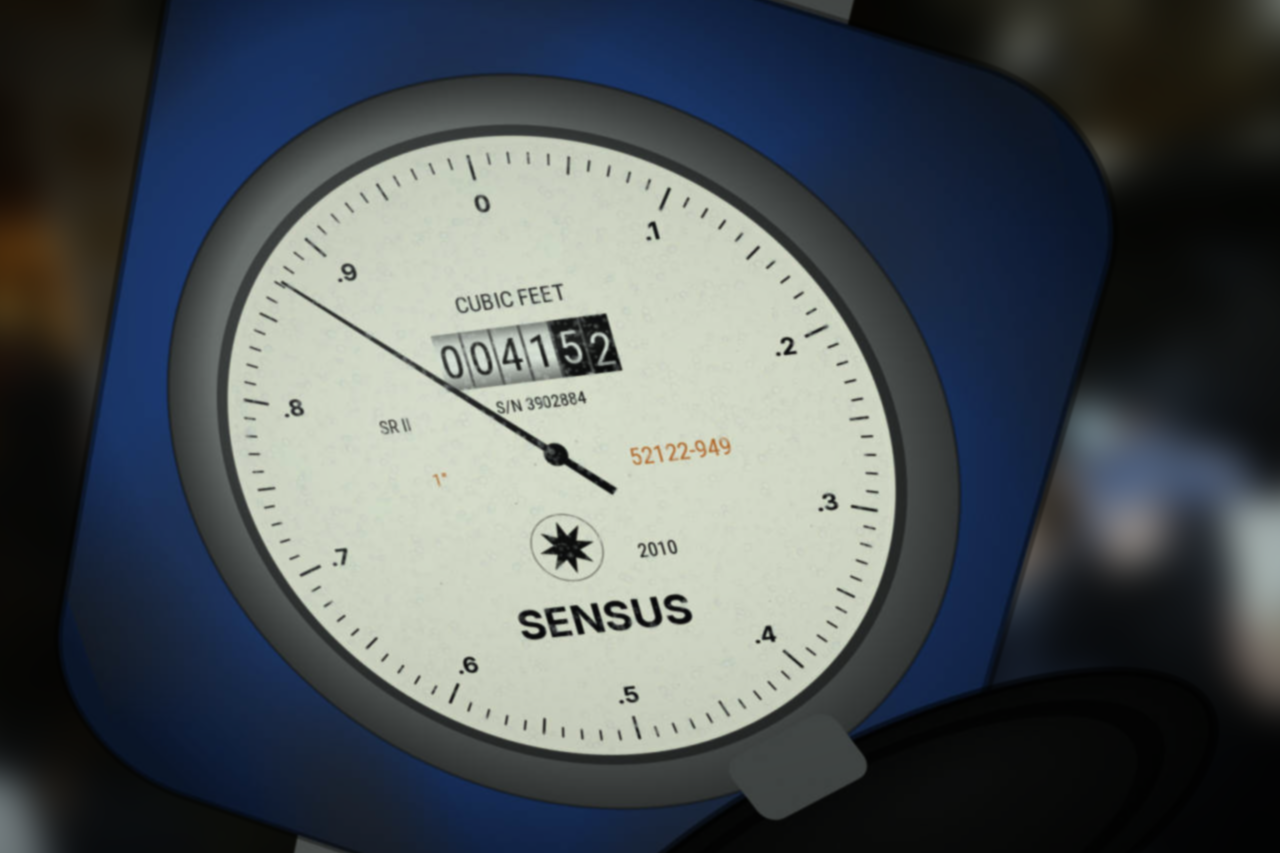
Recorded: 4151.87 ft³
